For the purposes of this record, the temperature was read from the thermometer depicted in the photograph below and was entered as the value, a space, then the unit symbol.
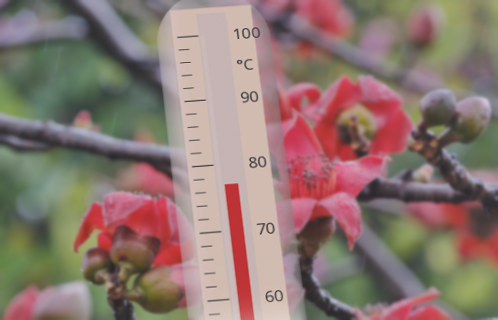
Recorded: 77 °C
